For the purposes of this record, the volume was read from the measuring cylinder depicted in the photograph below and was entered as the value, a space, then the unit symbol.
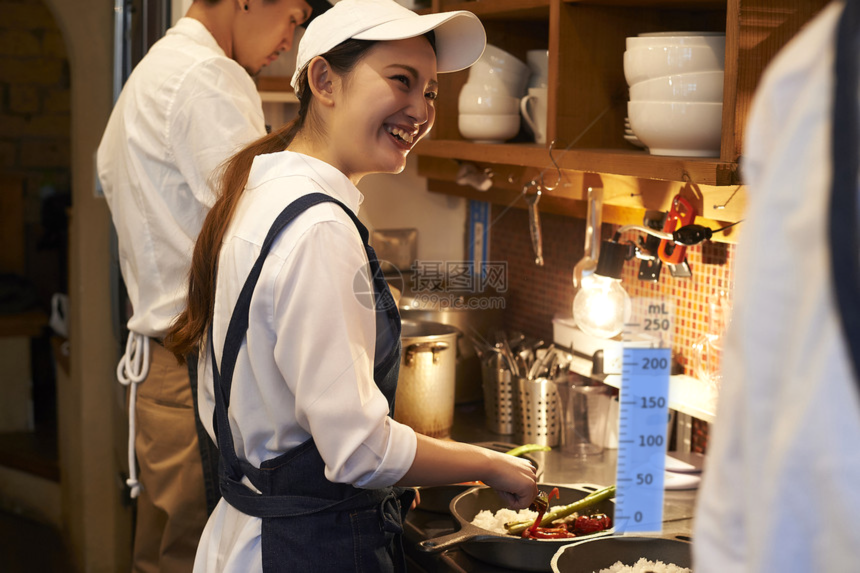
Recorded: 220 mL
